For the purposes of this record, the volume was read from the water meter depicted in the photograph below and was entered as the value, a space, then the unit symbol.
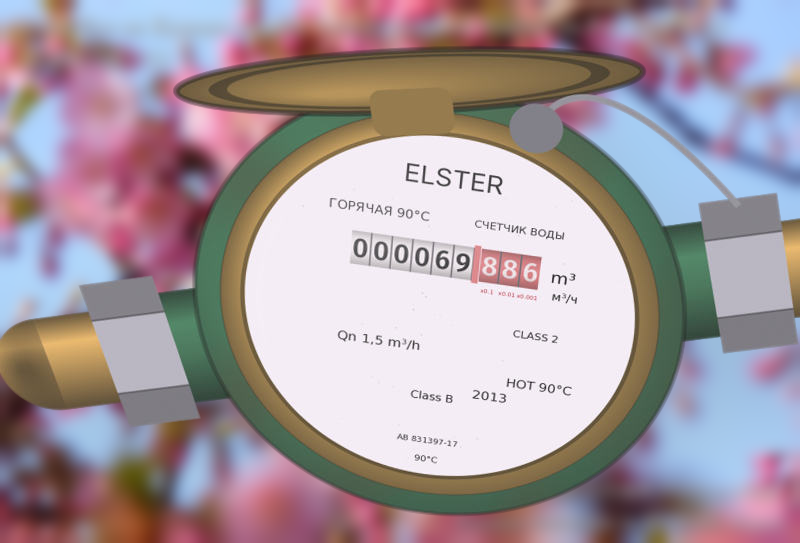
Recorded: 69.886 m³
